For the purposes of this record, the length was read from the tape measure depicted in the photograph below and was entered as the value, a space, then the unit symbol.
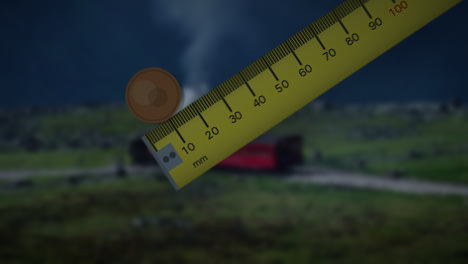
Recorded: 20 mm
